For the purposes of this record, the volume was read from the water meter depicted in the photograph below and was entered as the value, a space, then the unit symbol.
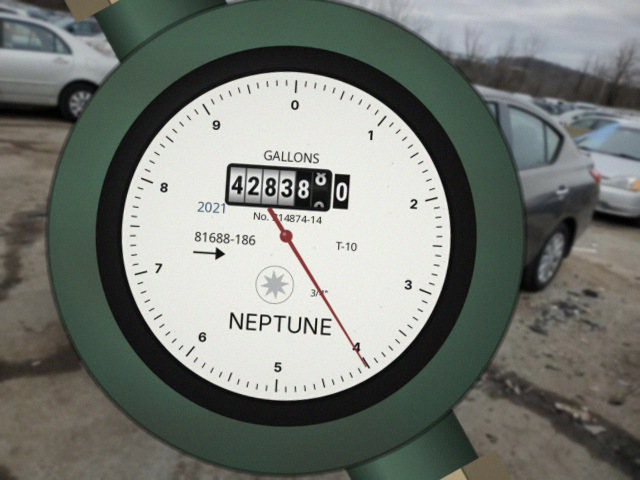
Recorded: 4283884.0 gal
